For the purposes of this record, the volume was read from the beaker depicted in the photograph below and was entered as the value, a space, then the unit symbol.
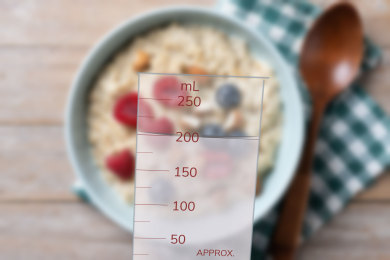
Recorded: 200 mL
